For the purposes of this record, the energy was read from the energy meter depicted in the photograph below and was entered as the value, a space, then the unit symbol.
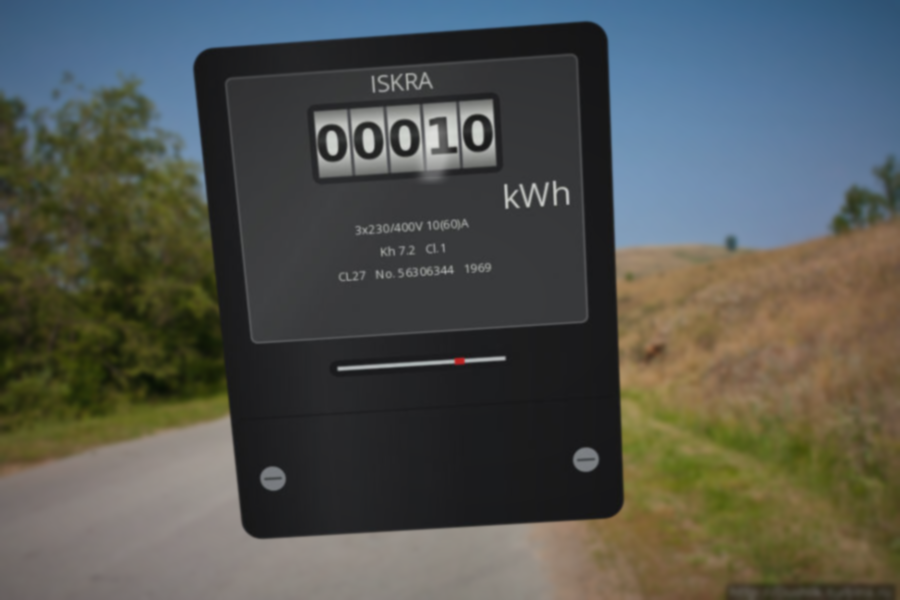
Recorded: 10 kWh
